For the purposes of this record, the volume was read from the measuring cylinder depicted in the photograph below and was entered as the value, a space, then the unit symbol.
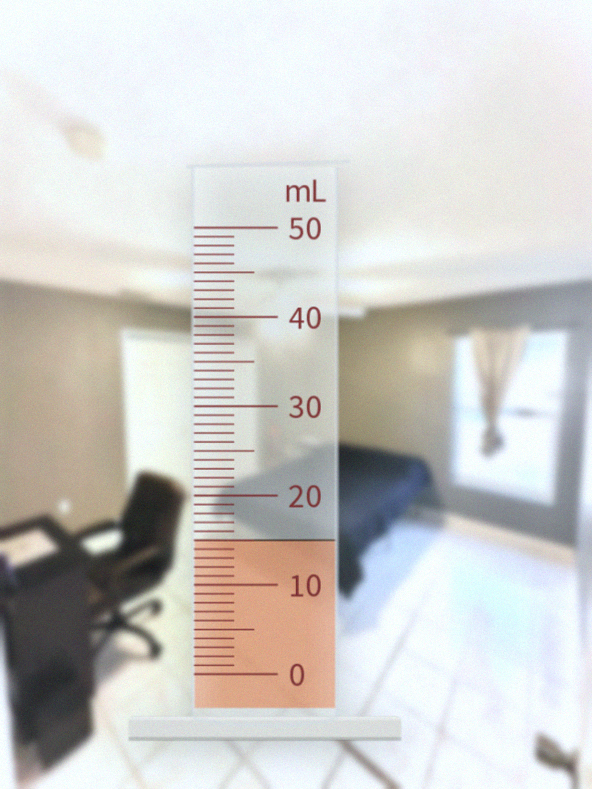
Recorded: 15 mL
